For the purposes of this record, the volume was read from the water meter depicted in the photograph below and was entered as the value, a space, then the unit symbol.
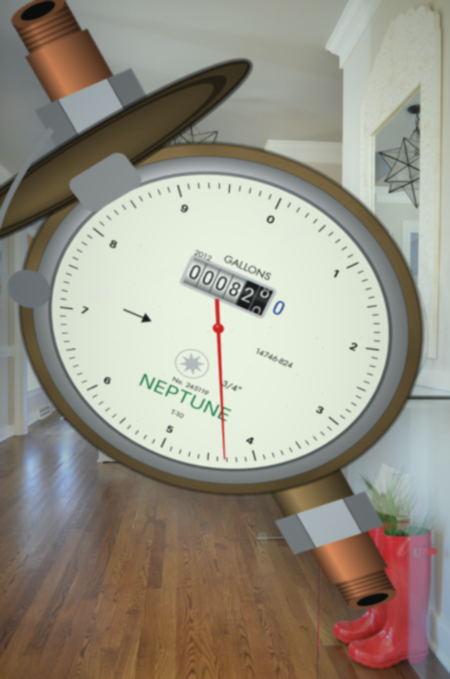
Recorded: 8284.3 gal
